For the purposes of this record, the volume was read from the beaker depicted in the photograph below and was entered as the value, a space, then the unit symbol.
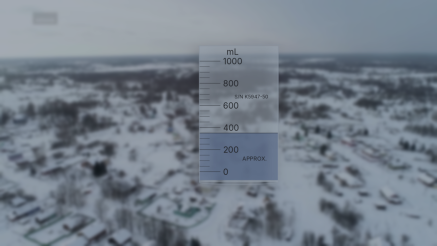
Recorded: 350 mL
